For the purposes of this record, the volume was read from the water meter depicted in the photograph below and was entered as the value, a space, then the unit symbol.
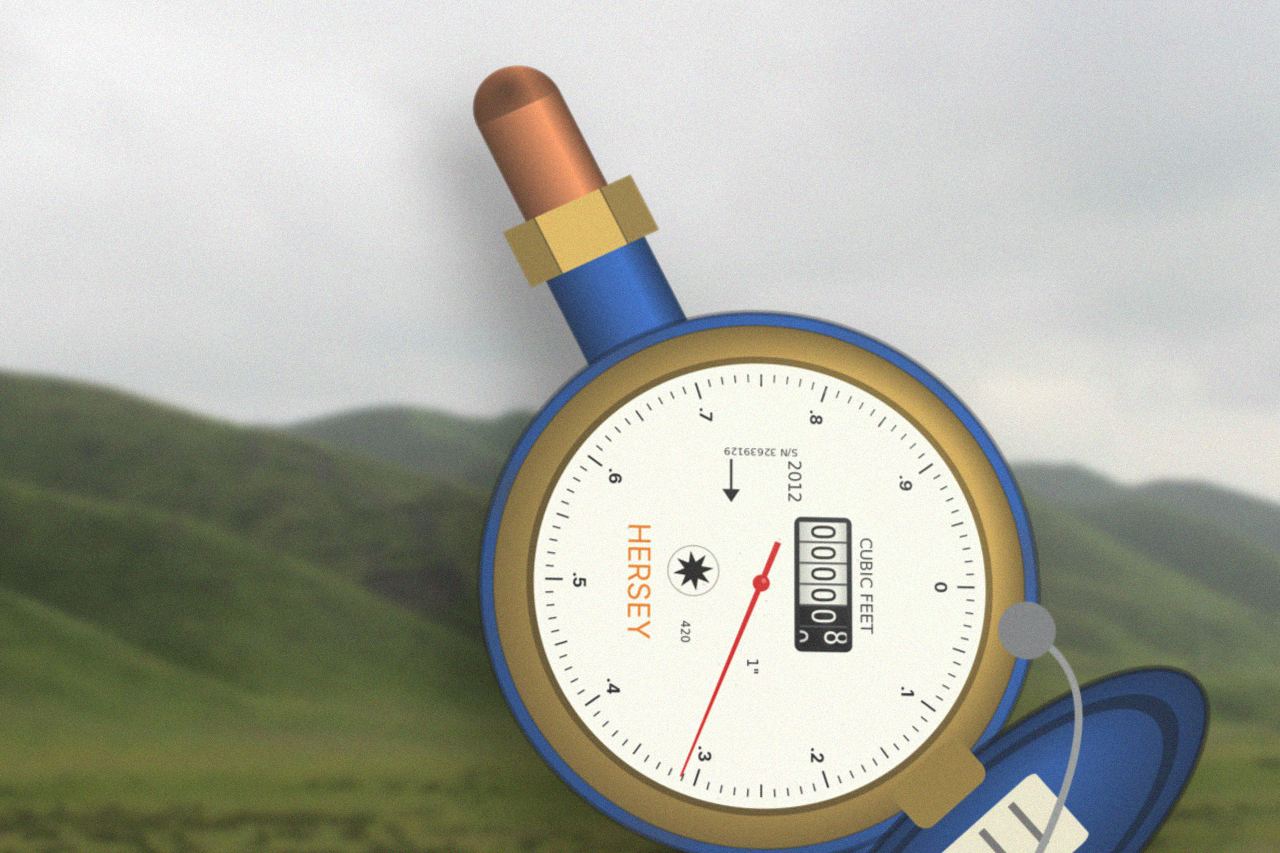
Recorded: 8.31 ft³
